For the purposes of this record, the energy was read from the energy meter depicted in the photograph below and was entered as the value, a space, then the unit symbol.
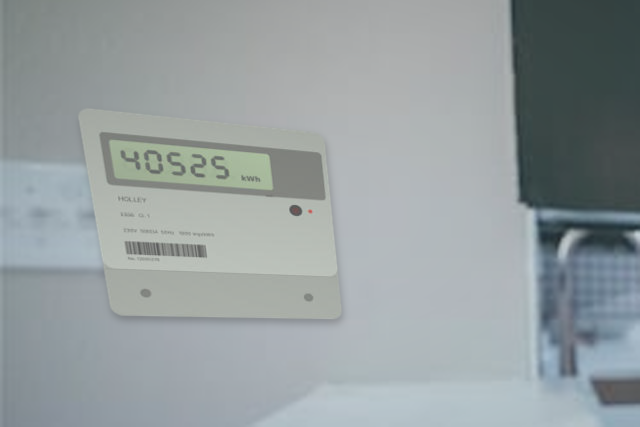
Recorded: 40525 kWh
